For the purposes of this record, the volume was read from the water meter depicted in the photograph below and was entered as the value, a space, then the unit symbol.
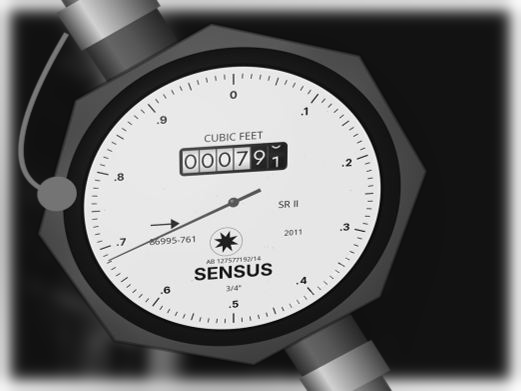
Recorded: 790.68 ft³
